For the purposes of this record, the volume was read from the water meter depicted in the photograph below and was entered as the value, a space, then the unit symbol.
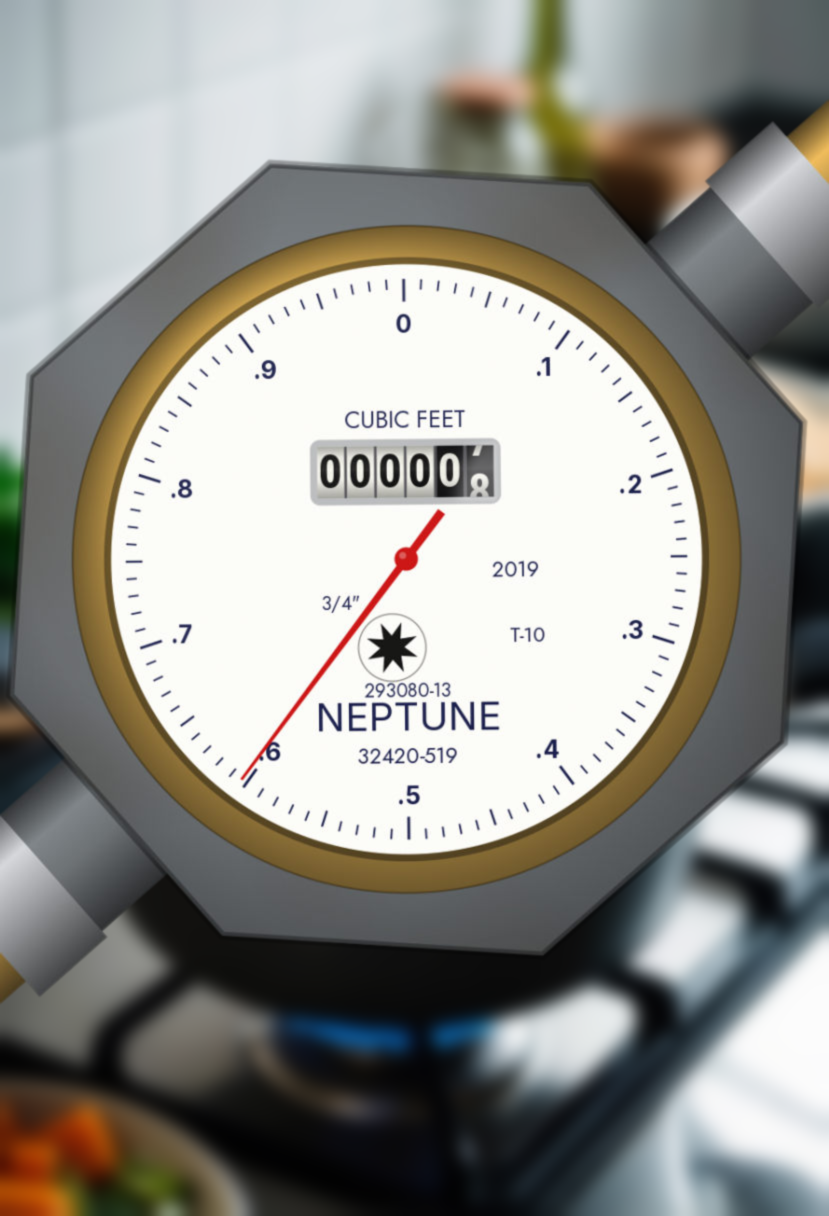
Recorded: 7.60 ft³
